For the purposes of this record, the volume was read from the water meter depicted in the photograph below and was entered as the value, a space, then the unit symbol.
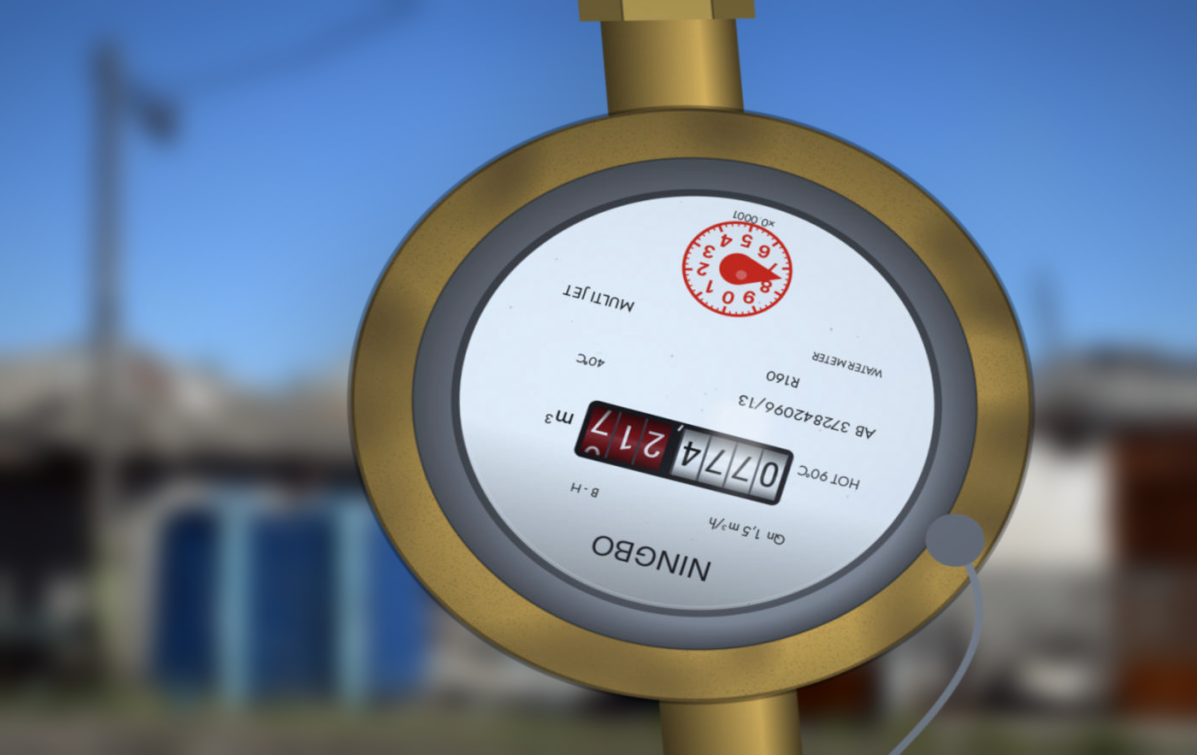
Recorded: 774.2167 m³
